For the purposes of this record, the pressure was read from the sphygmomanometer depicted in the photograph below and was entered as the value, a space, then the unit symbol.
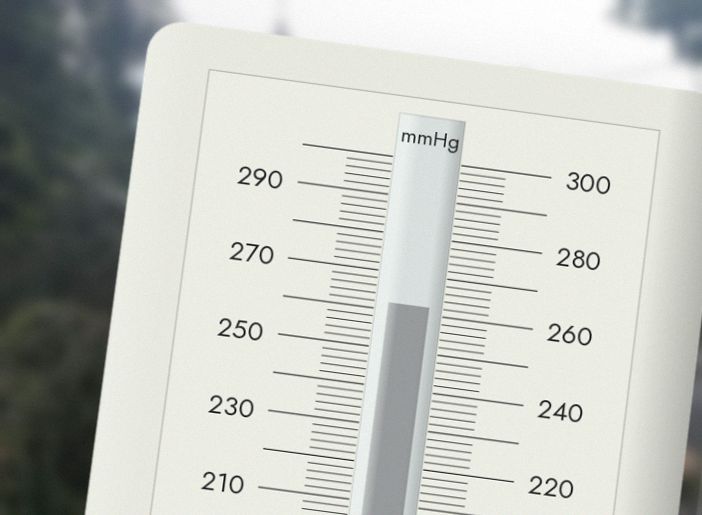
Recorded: 262 mmHg
